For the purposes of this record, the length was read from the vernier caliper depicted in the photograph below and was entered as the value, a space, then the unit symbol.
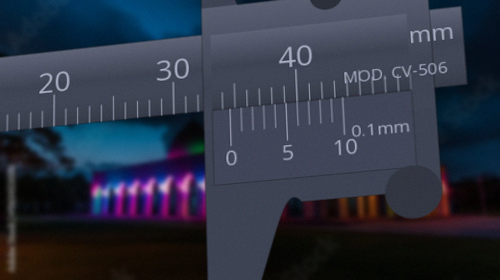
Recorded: 34.6 mm
